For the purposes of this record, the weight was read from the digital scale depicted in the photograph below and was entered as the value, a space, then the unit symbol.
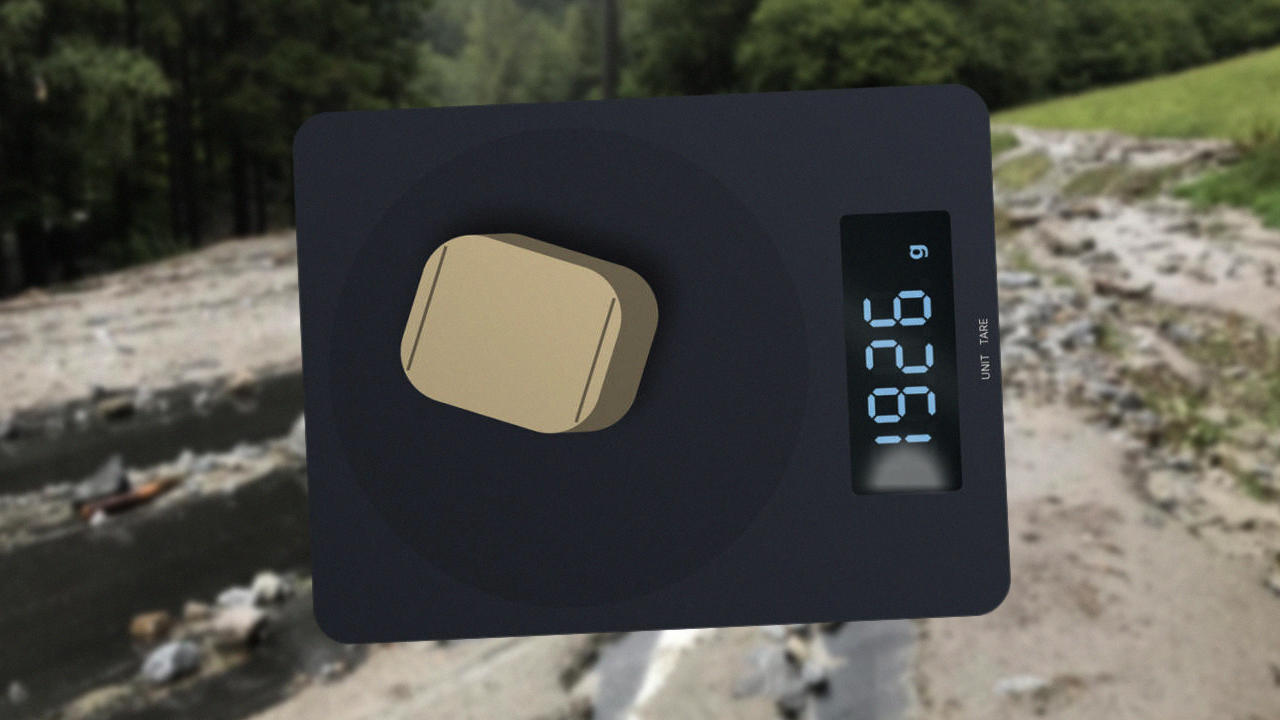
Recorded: 1926 g
